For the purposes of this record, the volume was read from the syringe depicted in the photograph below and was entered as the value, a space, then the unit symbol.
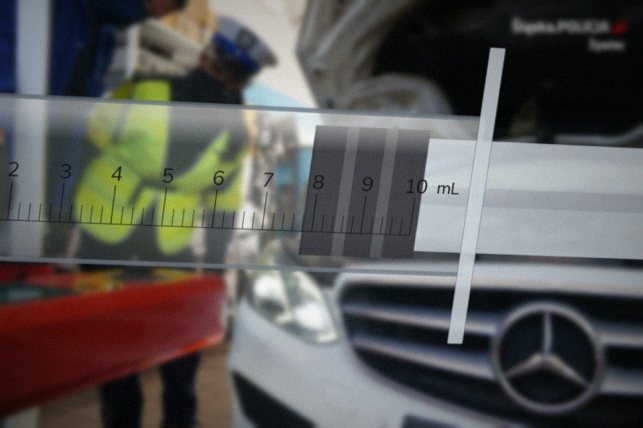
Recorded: 7.8 mL
